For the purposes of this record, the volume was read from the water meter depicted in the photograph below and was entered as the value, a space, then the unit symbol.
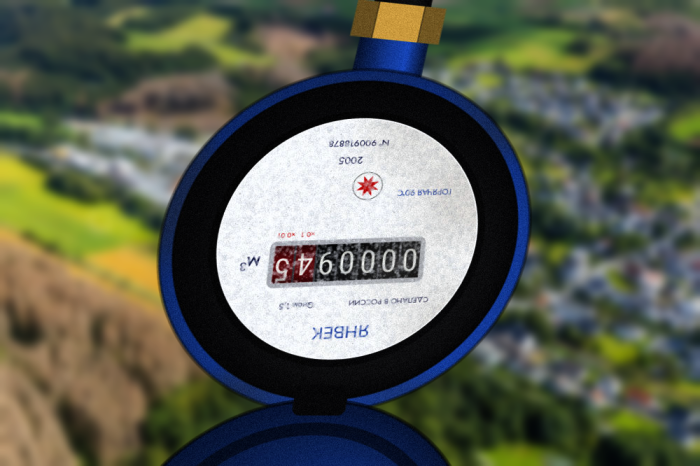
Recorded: 9.45 m³
